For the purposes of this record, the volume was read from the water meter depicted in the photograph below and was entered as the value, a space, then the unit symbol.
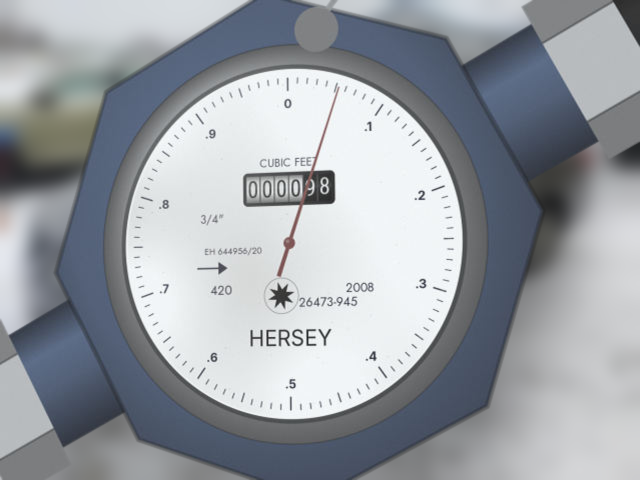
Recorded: 98.05 ft³
